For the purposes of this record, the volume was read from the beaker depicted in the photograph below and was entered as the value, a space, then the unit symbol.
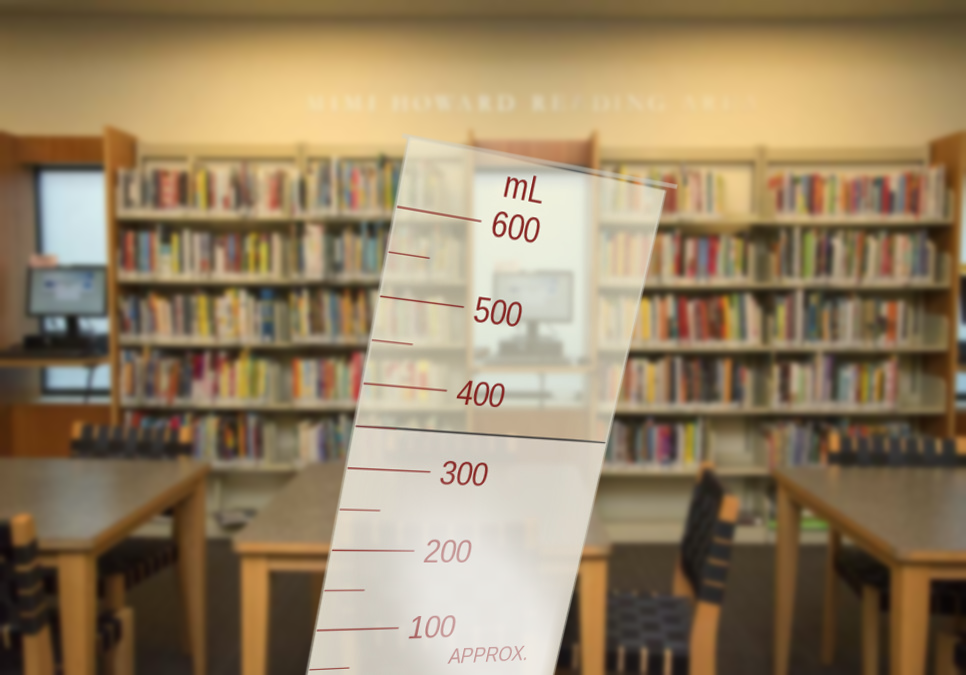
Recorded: 350 mL
